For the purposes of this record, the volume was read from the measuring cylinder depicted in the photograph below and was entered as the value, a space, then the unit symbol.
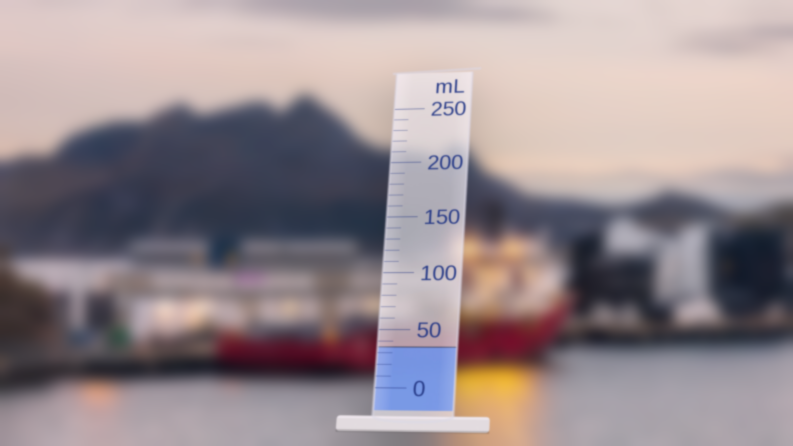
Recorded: 35 mL
